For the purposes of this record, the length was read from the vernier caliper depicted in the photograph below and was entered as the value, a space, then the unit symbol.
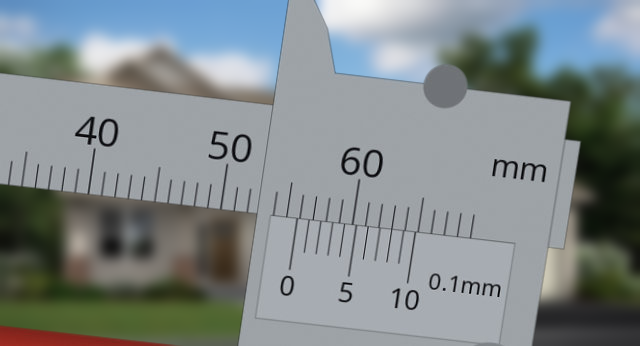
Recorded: 55.8 mm
